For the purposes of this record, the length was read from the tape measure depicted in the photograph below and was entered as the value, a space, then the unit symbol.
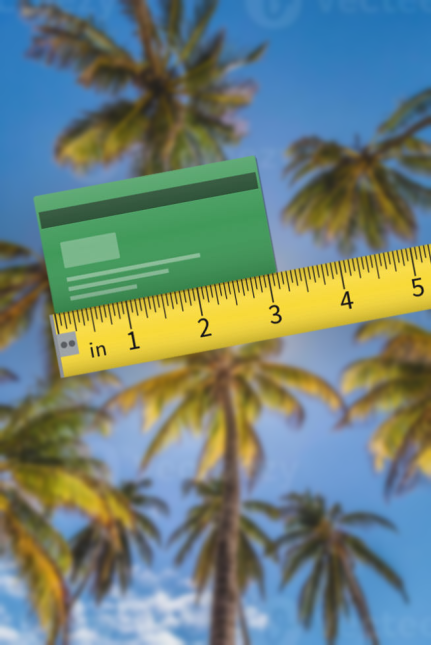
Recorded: 3.125 in
